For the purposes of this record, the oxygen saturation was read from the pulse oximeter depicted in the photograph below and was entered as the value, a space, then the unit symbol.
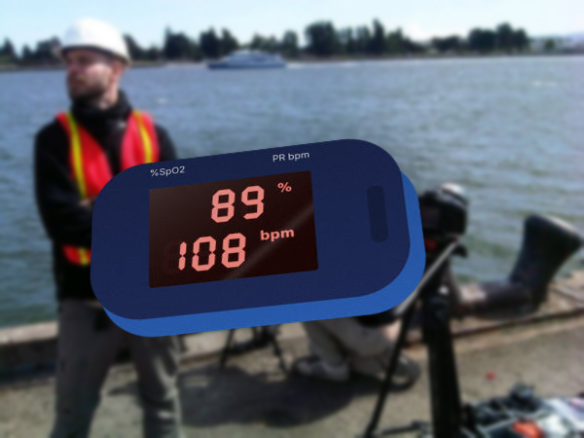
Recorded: 89 %
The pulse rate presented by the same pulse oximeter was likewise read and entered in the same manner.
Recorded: 108 bpm
